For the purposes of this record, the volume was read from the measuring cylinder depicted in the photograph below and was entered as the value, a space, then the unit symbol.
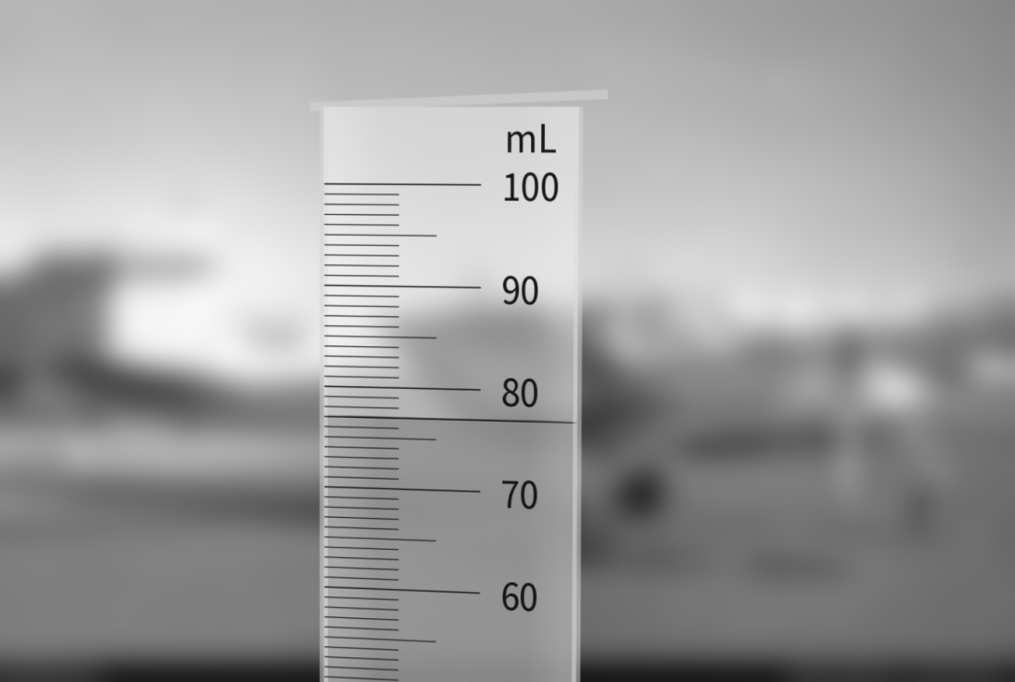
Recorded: 77 mL
